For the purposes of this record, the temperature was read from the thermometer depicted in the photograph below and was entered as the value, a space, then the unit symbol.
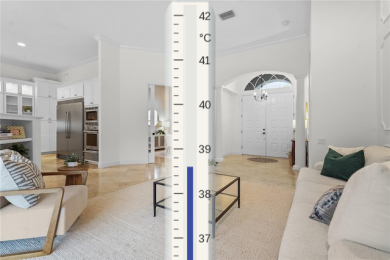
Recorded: 38.6 °C
